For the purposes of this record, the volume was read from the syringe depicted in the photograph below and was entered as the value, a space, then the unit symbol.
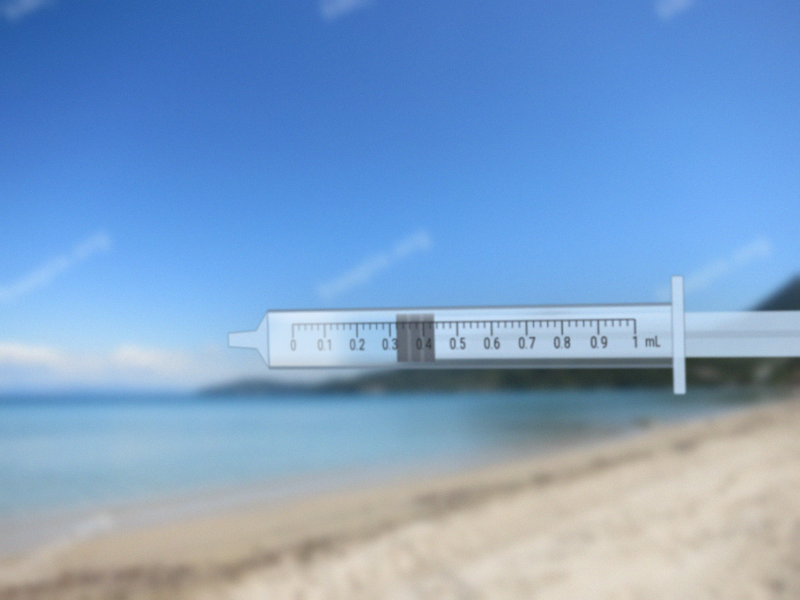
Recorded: 0.32 mL
